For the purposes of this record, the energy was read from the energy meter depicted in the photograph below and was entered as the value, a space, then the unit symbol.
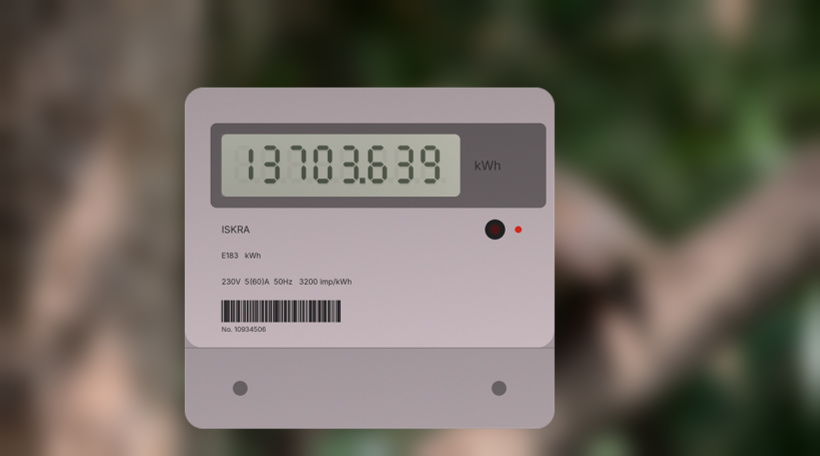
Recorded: 13703.639 kWh
